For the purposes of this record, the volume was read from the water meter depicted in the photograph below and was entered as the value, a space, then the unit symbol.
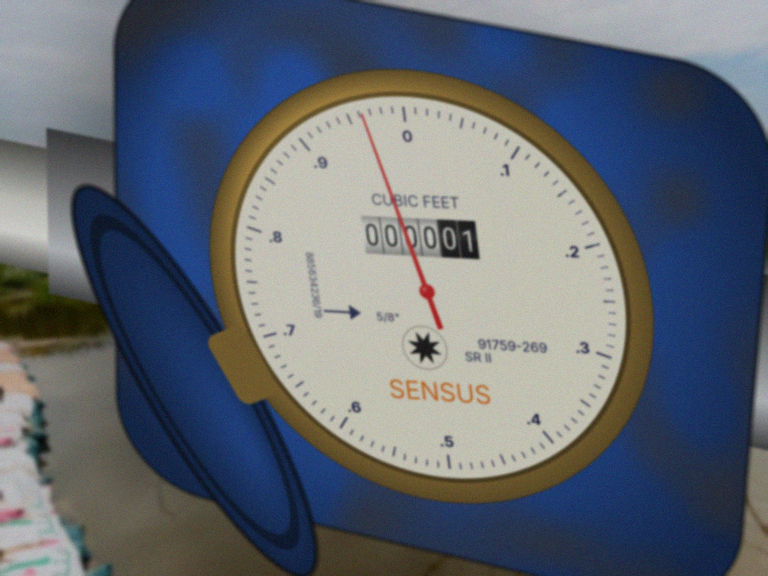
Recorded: 0.96 ft³
